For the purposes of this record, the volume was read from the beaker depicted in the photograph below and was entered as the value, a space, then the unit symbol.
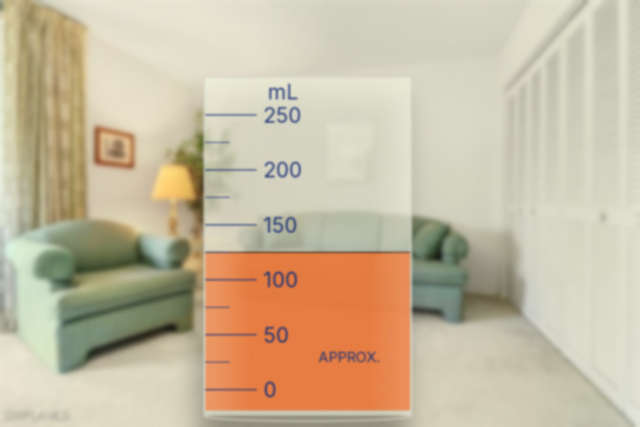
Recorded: 125 mL
